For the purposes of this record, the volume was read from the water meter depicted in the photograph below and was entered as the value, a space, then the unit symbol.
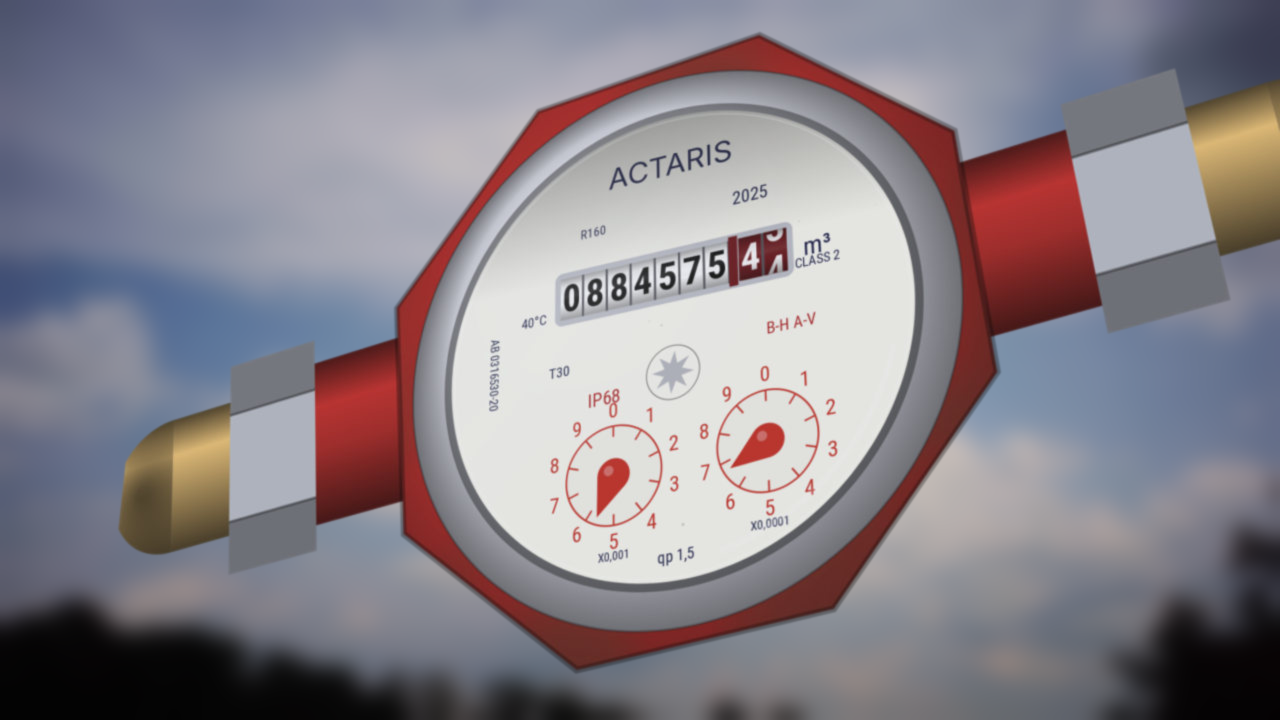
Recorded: 884575.4356 m³
